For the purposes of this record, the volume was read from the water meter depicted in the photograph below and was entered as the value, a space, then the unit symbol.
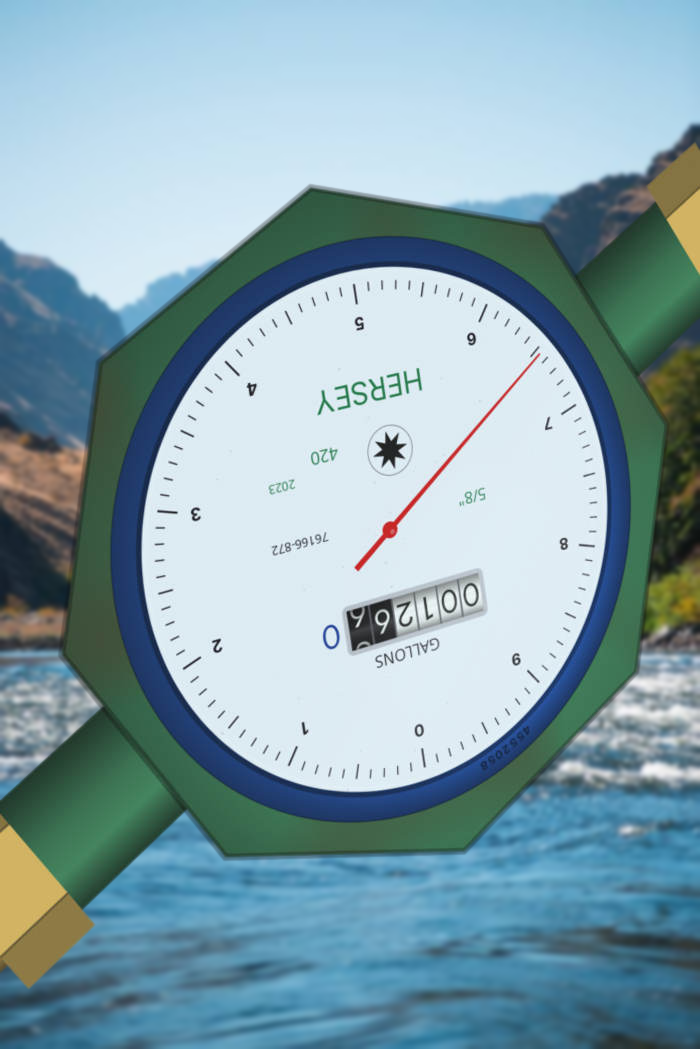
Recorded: 12656.5 gal
